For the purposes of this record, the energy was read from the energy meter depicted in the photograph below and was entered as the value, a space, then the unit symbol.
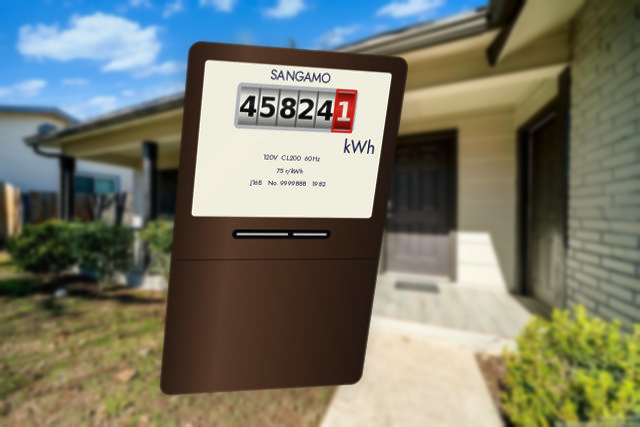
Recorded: 45824.1 kWh
